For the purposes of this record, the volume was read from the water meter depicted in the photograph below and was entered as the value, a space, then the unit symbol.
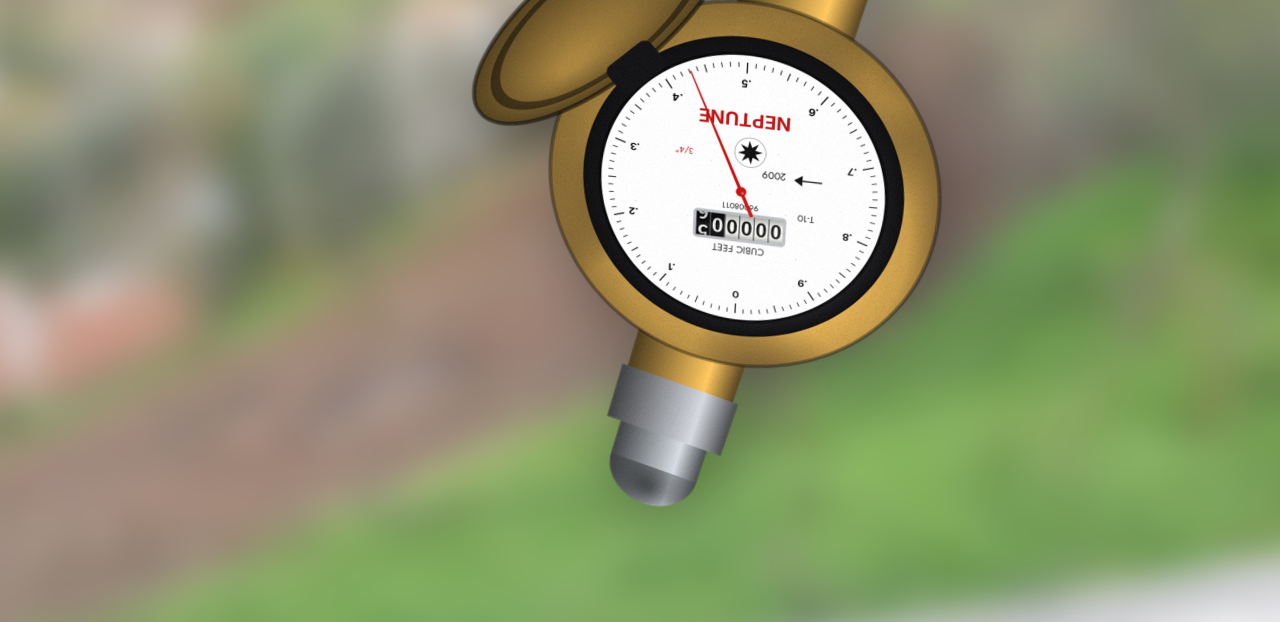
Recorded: 5.43 ft³
